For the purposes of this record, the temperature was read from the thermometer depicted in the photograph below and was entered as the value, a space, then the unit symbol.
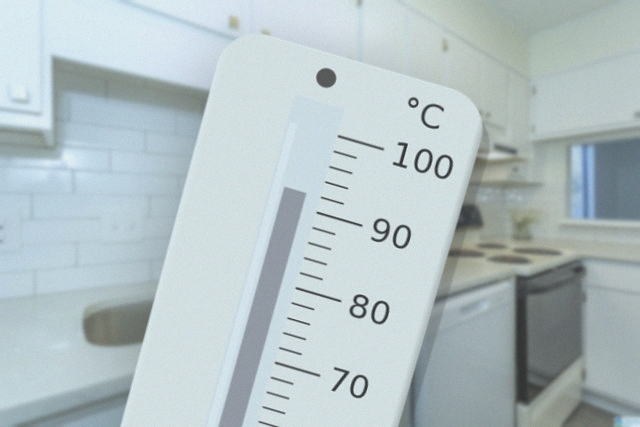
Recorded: 92 °C
